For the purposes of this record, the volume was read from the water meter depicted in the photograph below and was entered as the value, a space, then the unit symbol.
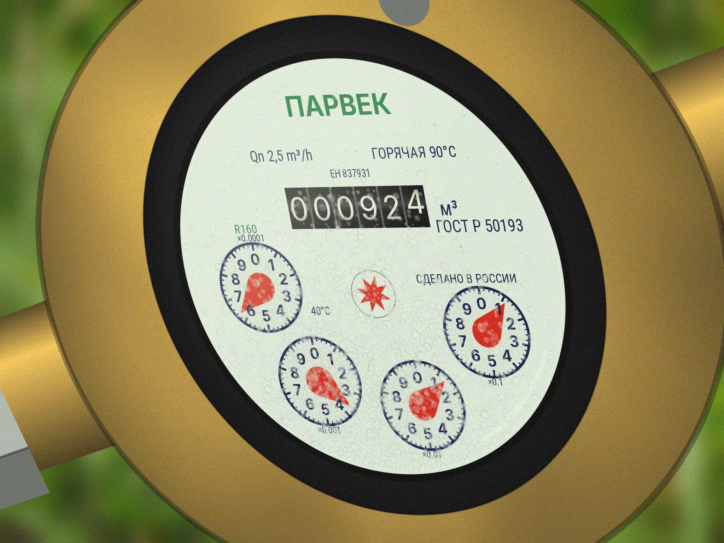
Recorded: 924.1136 m³
